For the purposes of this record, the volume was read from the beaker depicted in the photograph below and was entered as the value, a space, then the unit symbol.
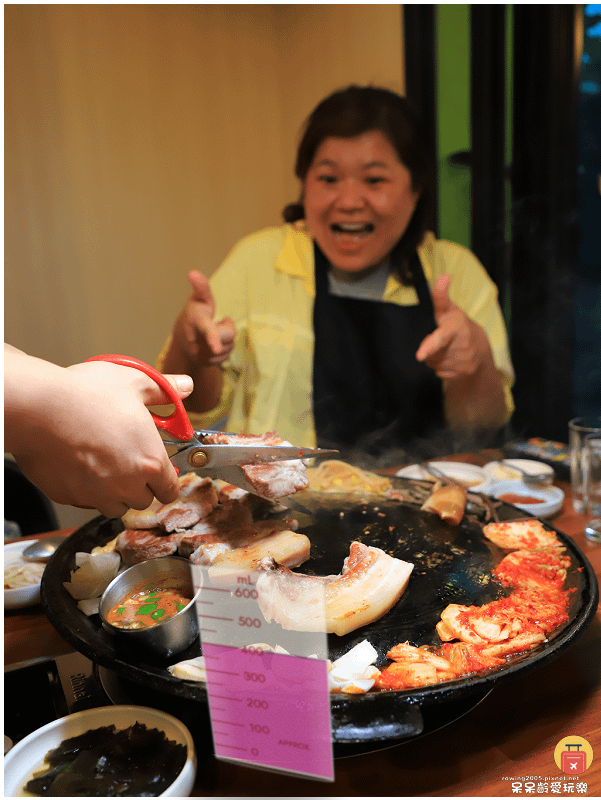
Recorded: 400 mL
